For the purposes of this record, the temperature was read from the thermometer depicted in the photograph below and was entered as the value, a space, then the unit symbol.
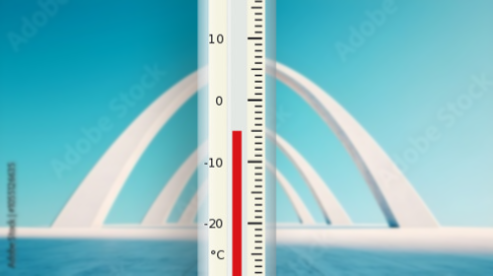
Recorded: -5 °C
